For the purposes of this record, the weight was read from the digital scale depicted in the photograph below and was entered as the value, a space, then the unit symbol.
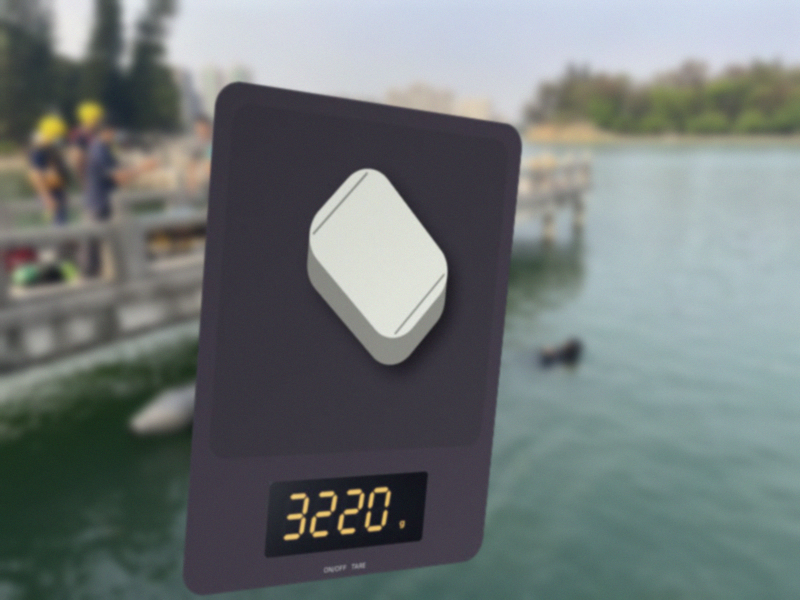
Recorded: 3220 g
